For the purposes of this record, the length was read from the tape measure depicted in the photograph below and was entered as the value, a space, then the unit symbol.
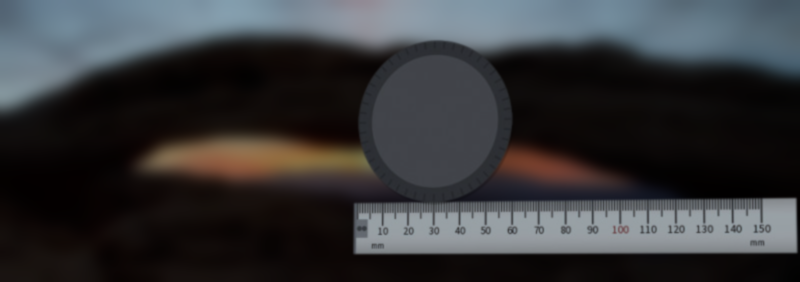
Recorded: 60 mm
